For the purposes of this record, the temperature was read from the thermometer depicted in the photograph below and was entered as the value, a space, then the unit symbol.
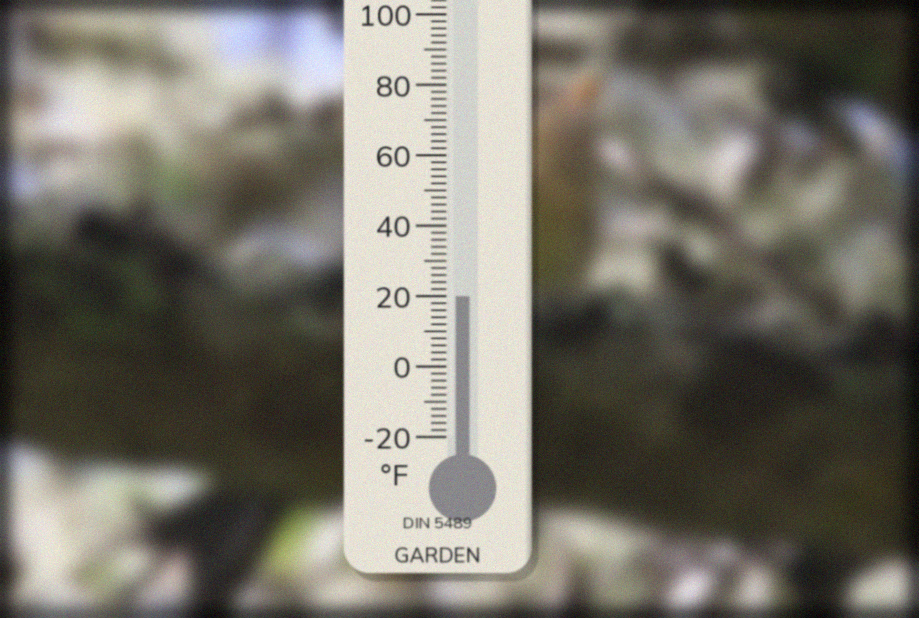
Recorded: 20 °F
